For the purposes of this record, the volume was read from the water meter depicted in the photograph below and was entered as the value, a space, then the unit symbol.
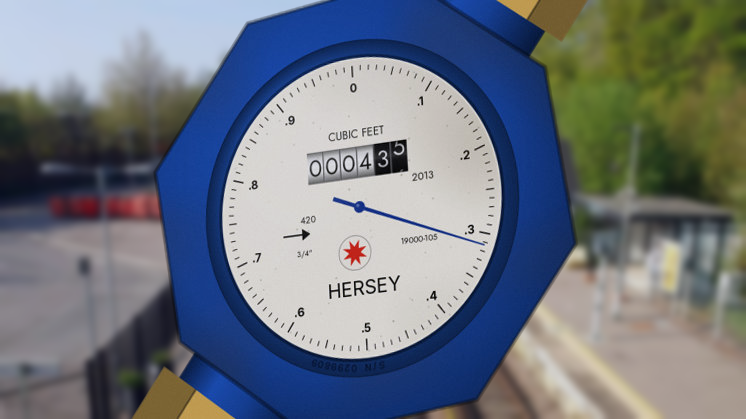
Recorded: 435.31 ft³
